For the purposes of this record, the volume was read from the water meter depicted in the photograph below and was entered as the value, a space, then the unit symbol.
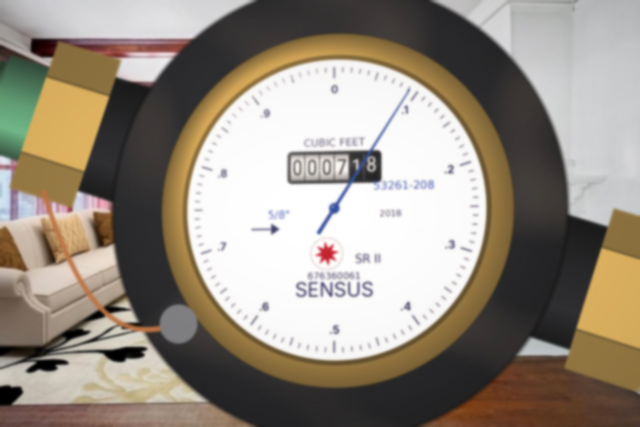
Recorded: 718.09 ft³
